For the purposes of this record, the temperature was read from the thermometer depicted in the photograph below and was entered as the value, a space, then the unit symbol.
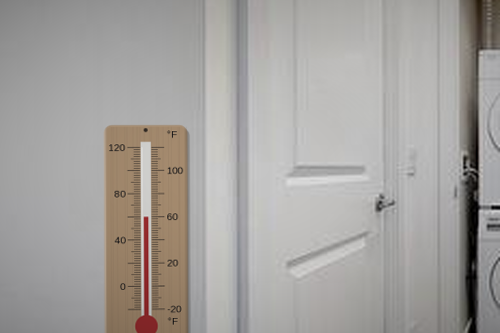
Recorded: 60 °F
